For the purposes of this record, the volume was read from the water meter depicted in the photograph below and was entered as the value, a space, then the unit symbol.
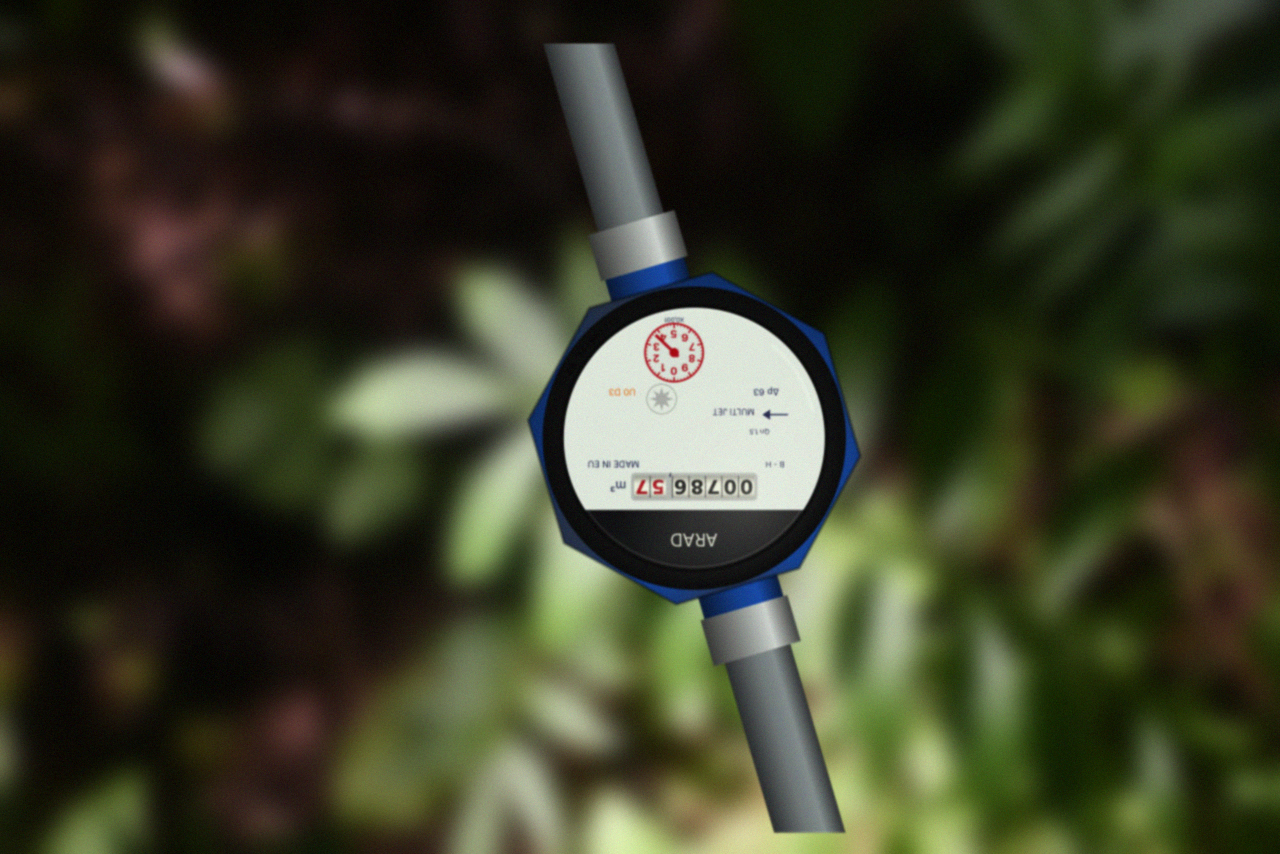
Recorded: 786.573 m³
